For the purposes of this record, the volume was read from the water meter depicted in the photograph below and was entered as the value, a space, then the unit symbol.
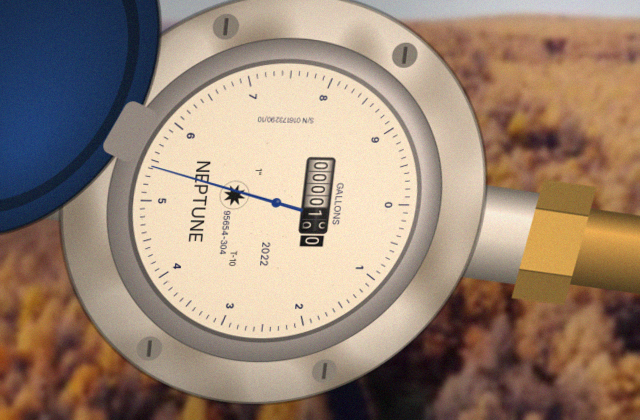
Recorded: 185.4 gal
